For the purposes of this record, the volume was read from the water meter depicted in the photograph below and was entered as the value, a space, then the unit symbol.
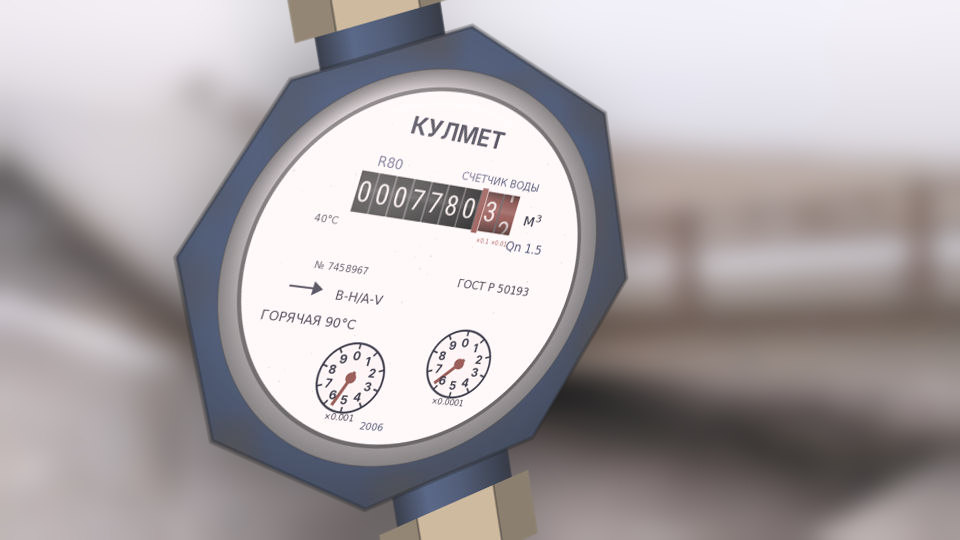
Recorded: 7780.3156 m³
